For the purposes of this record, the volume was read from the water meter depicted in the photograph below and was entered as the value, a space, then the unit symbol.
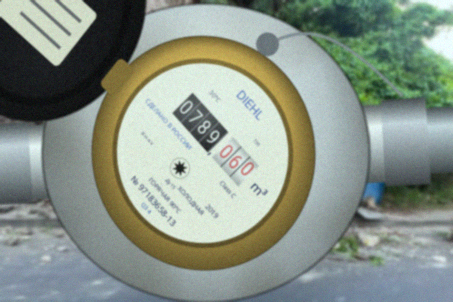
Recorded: 789.060 m³
